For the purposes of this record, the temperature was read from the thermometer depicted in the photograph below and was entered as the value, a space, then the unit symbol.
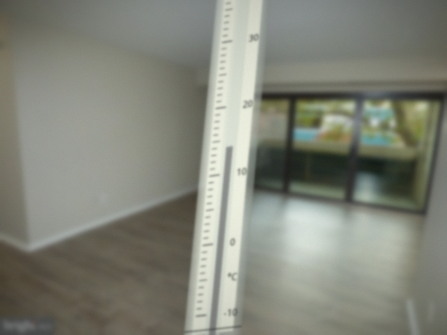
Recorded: 14 °C
